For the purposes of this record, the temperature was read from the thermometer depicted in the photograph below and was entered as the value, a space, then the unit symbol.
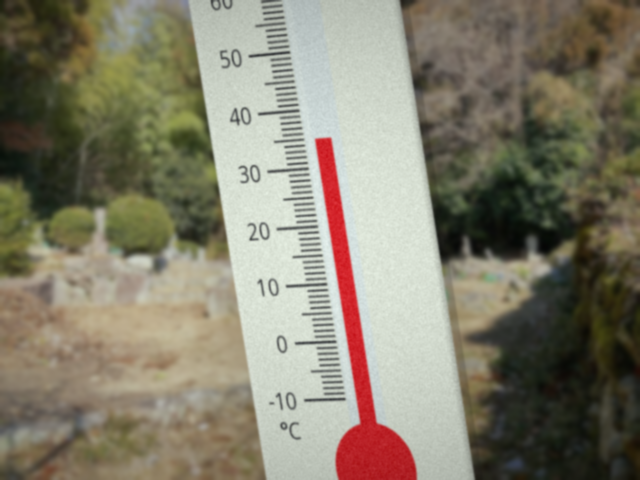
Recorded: 35 °C
